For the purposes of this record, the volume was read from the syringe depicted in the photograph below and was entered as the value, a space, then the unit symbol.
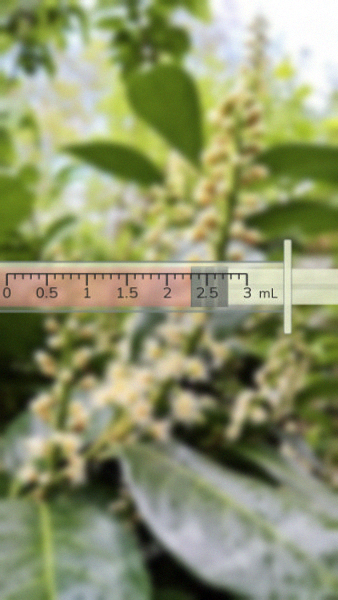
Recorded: 2.3 mL
